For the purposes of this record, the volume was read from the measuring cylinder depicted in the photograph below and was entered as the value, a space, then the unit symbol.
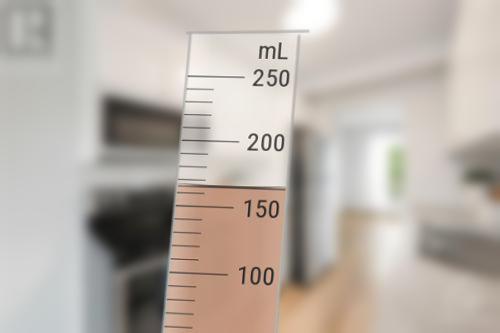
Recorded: 165 mL
